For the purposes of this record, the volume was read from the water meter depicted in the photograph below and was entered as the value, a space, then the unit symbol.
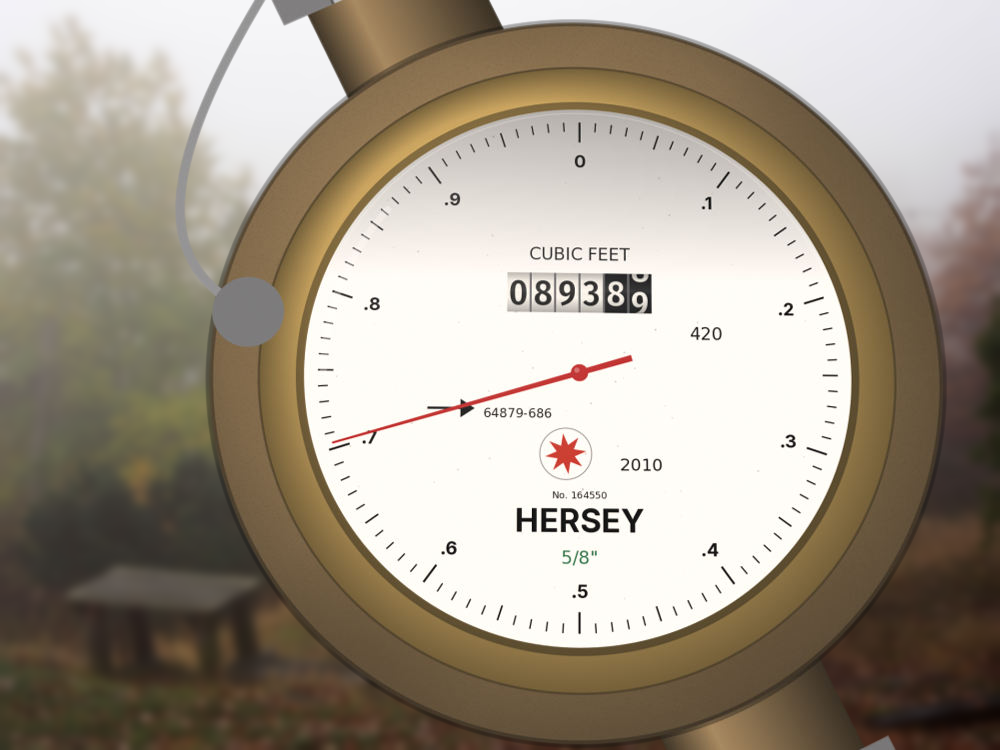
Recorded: 89388.70 ft³
